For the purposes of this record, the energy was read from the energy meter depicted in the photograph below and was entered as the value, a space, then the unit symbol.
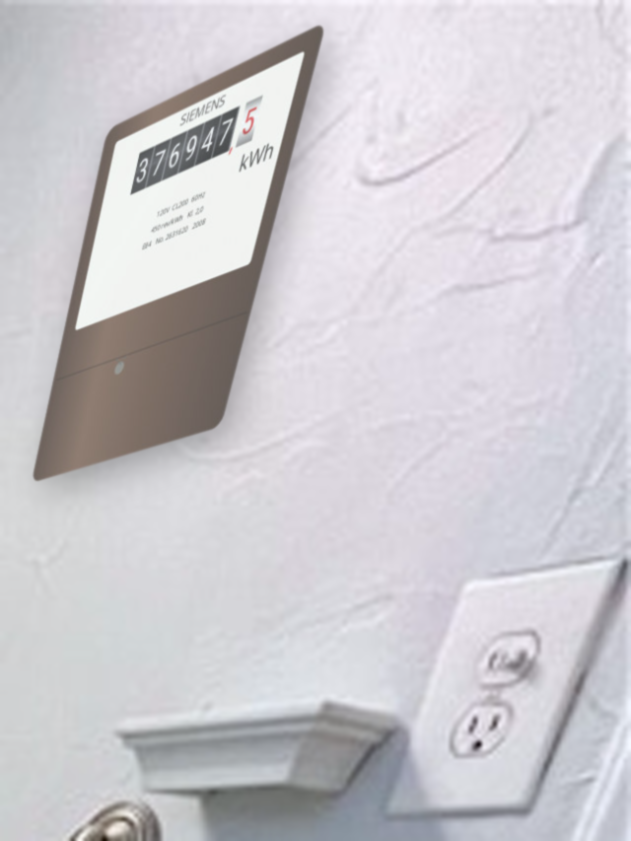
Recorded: 376947.5 kWh
